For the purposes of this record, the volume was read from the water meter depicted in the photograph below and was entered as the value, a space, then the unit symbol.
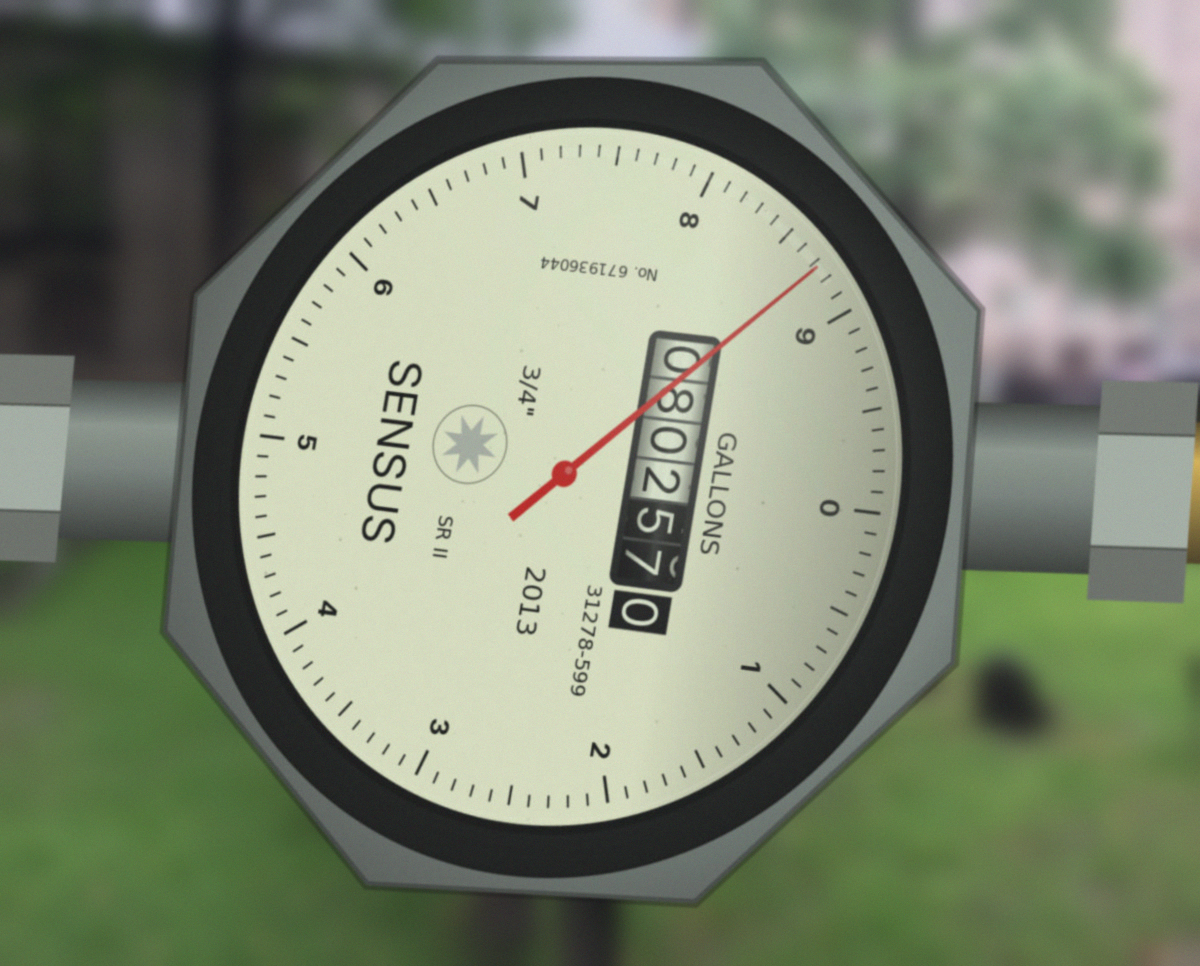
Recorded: 802568.7 gal
